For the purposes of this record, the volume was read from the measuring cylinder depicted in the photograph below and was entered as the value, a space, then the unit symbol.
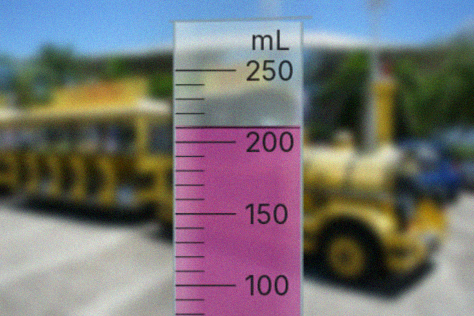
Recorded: 210 mL
